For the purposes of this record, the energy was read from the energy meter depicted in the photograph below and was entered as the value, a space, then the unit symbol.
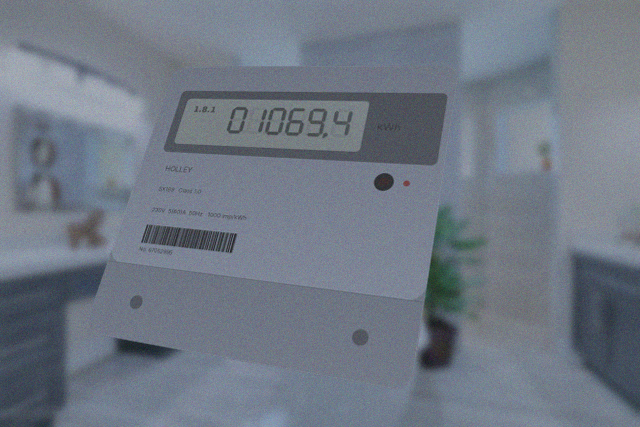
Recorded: 1069.4 kWh
